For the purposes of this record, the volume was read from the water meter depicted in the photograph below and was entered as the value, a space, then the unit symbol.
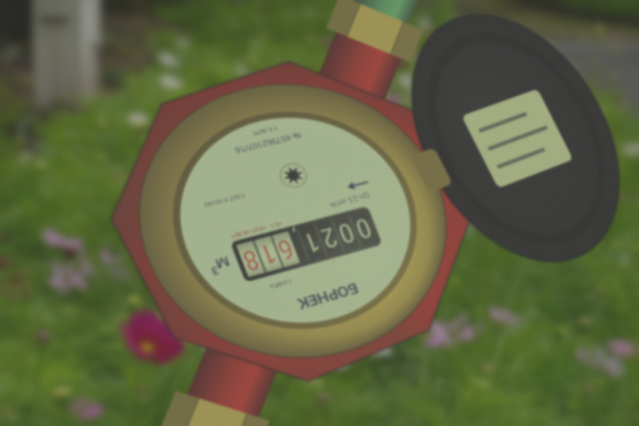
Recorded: 21.618 m³
